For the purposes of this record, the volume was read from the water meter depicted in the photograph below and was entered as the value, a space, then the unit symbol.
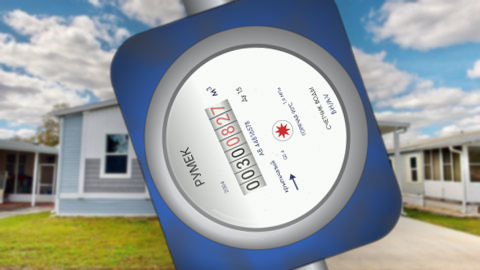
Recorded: 30.0827 m³
